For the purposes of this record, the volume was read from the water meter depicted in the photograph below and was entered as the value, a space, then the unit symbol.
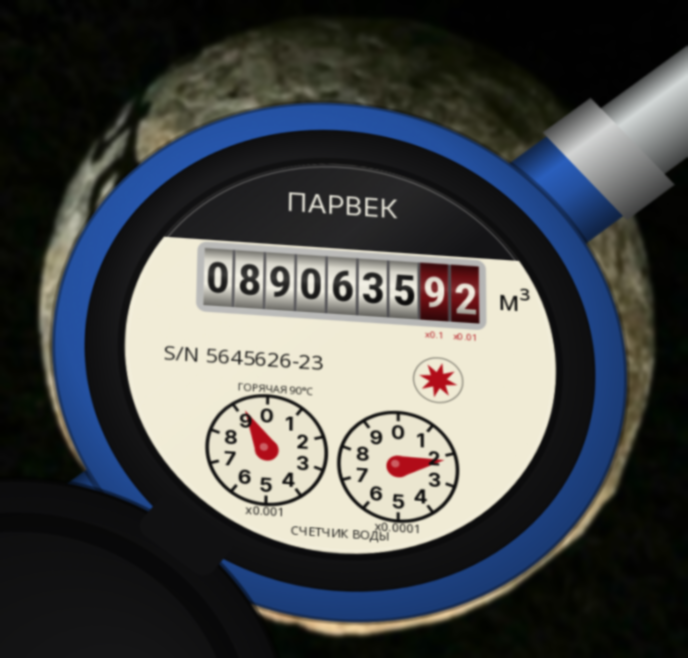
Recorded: 890635.9192 m³
